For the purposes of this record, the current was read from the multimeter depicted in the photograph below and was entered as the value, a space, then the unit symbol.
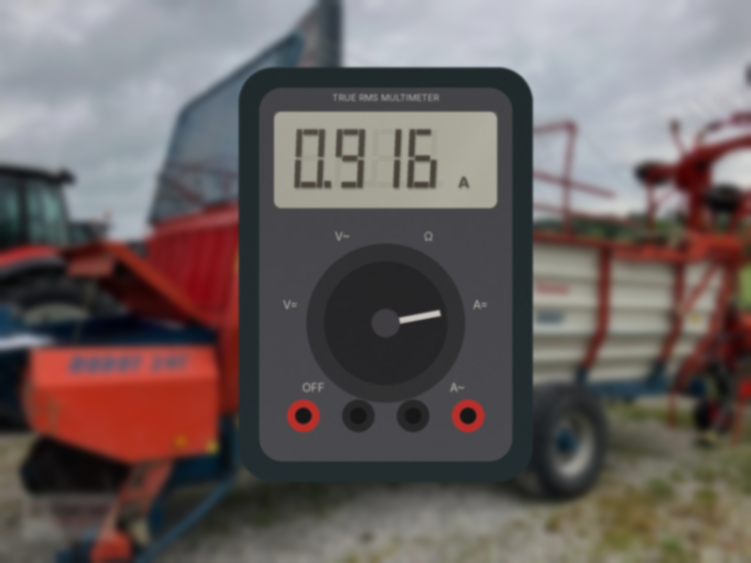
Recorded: 0.916 A
